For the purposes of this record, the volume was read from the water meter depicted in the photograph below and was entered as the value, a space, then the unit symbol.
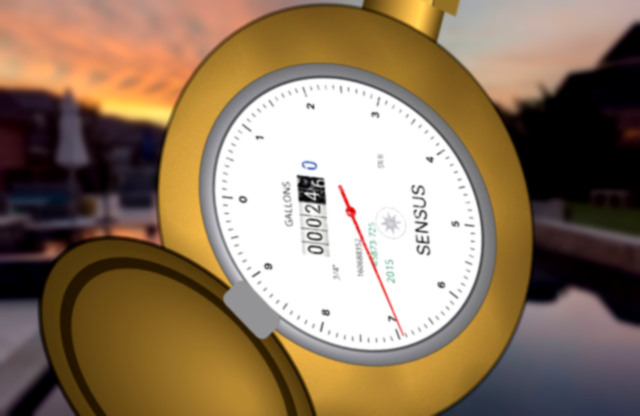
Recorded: 2456.9 gal
